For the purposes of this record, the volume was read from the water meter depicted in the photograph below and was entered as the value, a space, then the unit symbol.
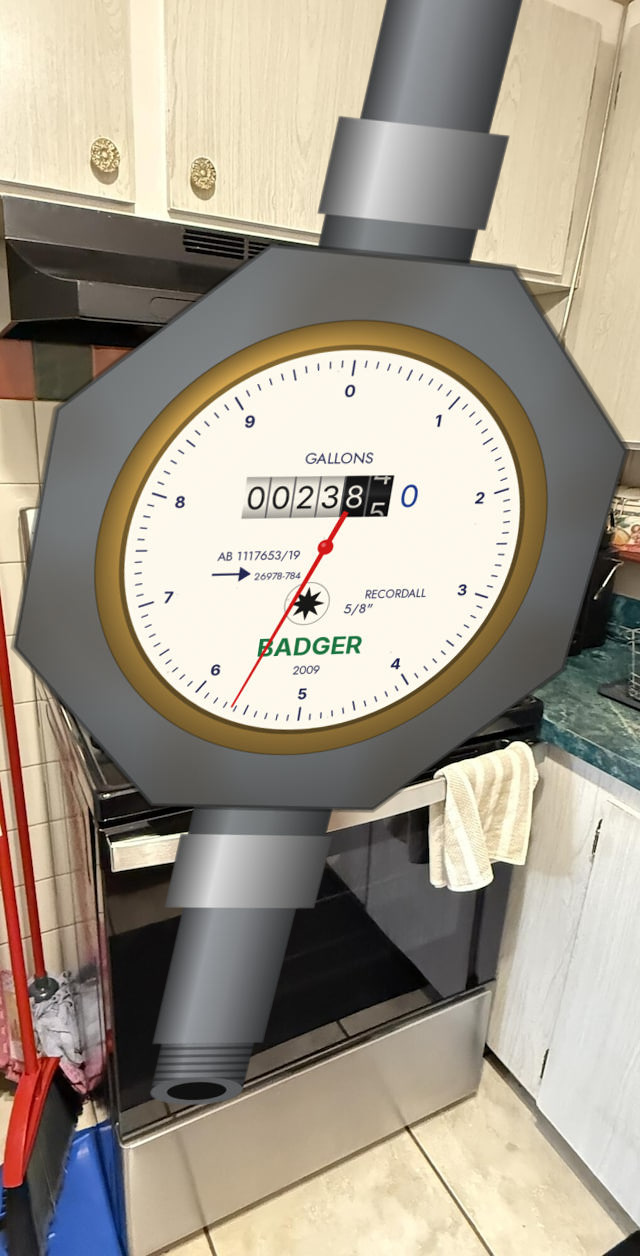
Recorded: 23845.6 gal
